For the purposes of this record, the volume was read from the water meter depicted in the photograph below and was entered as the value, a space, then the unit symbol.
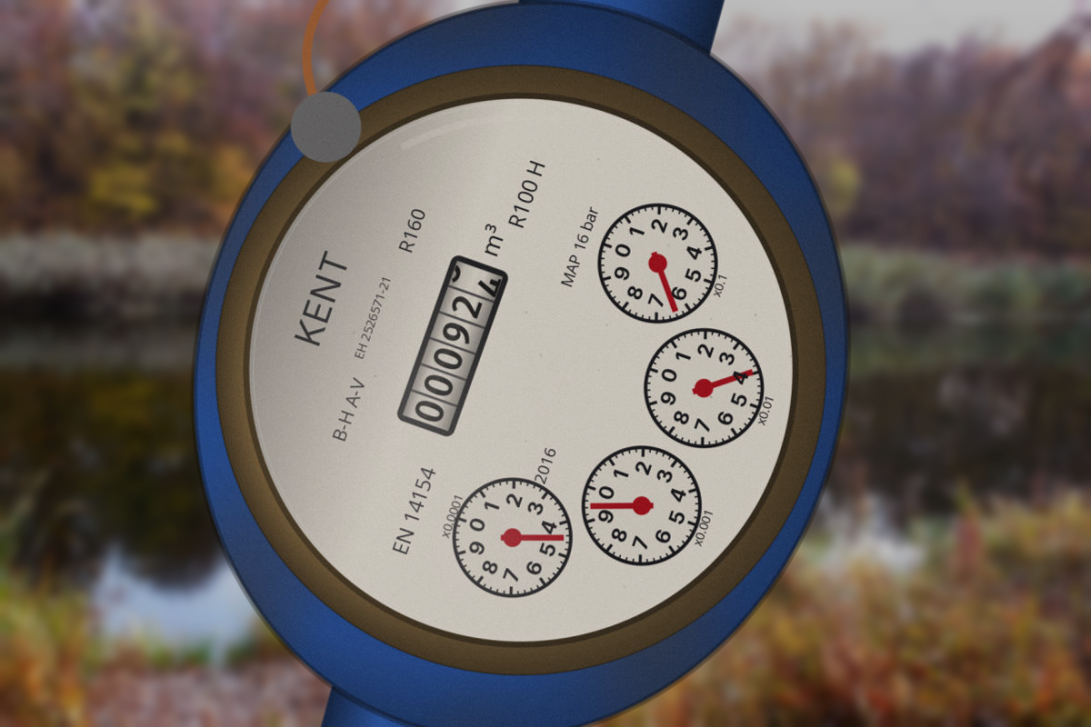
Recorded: 923.6394 m³
